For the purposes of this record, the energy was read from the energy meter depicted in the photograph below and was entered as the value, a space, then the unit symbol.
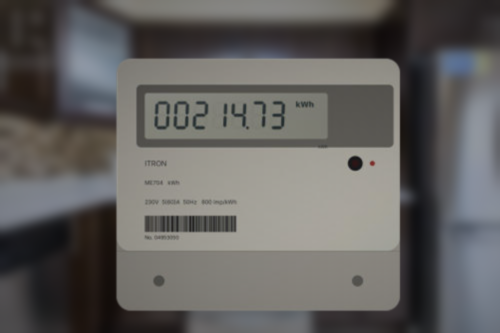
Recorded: 214.73 kWh
